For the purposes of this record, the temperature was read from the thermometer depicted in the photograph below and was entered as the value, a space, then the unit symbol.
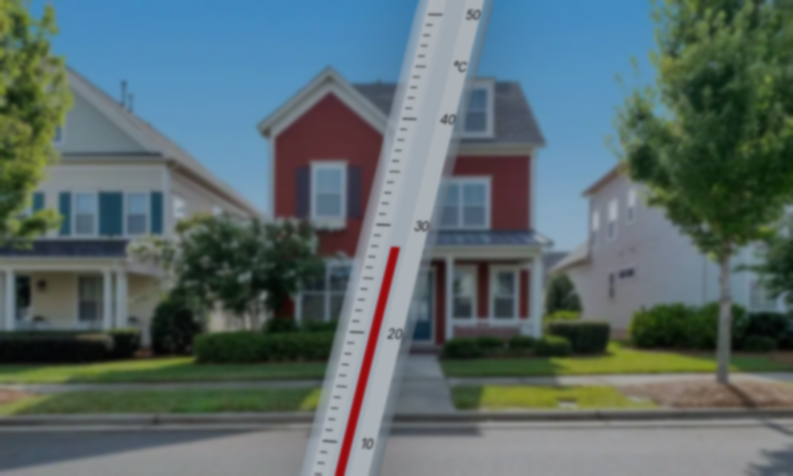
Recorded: 28 °C
